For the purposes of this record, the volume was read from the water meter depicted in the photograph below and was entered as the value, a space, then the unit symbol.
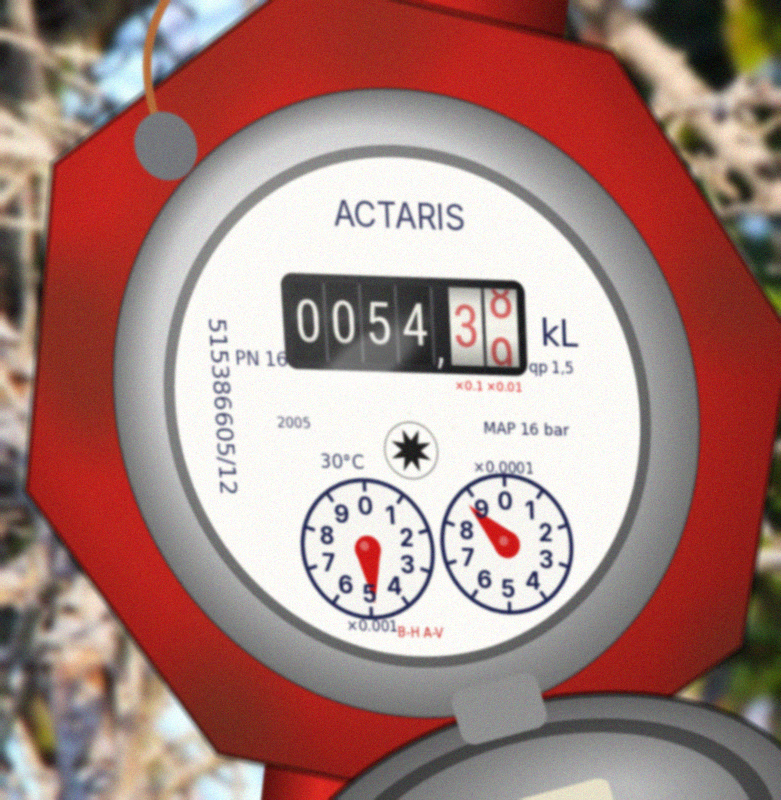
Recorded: 54.3848 kL
